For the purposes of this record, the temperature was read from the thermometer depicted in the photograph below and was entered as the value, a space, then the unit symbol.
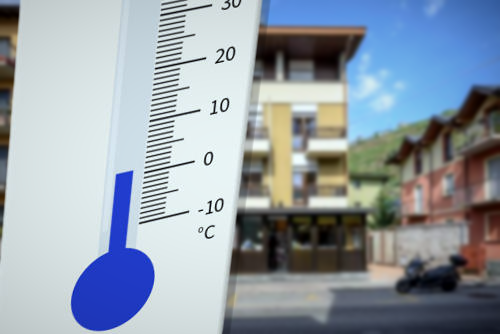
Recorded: 1 °C
